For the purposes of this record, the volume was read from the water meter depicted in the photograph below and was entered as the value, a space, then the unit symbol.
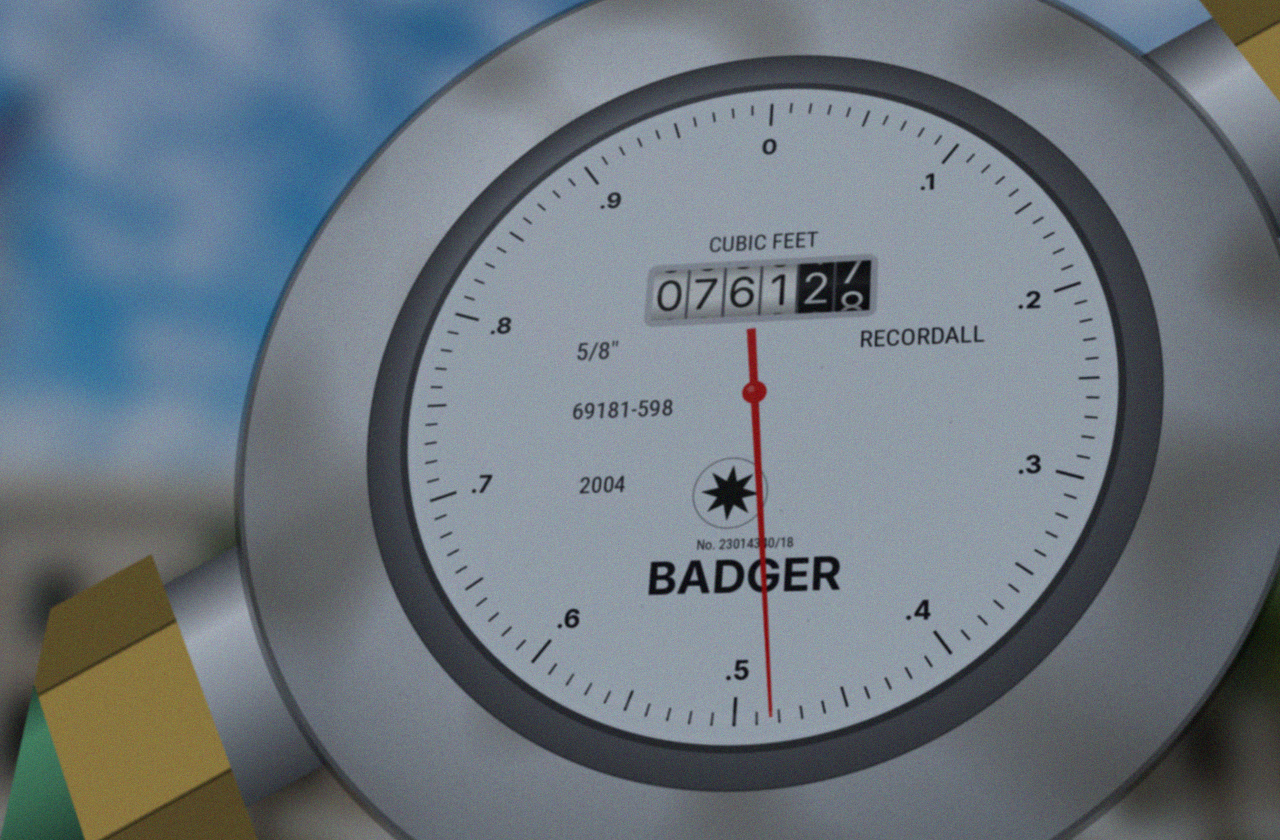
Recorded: 76127.48 ft³
